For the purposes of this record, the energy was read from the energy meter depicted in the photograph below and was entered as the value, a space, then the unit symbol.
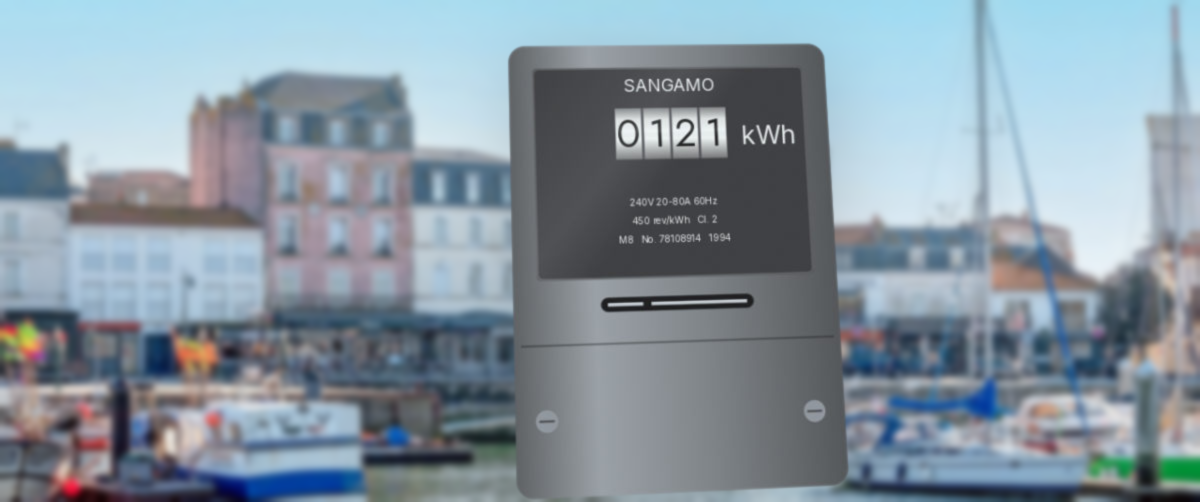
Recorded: 121 kWh
